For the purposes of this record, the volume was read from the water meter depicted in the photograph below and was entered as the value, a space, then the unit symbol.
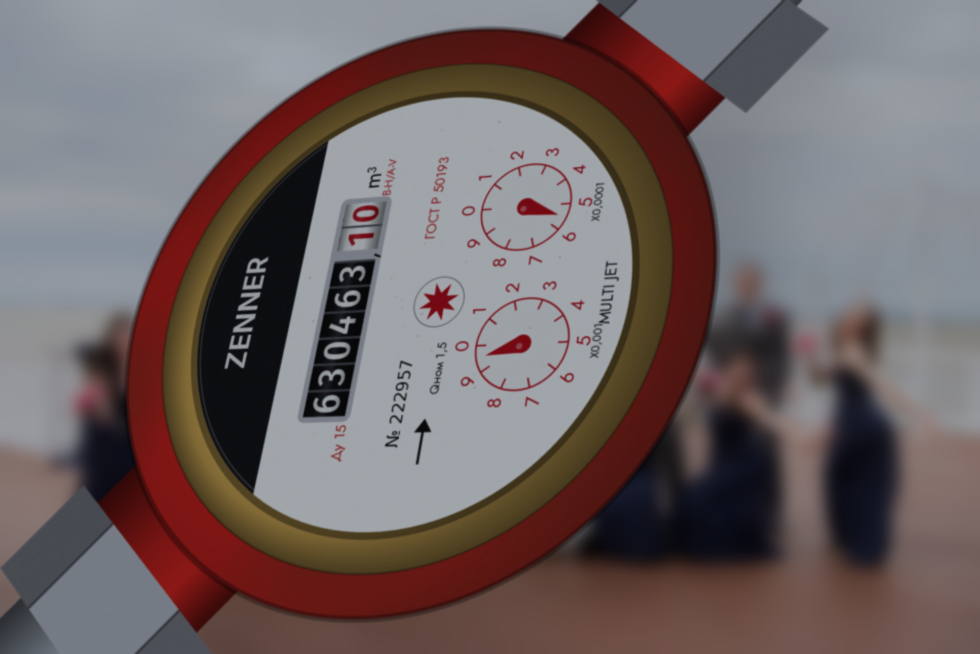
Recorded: 630463.0995 m³
